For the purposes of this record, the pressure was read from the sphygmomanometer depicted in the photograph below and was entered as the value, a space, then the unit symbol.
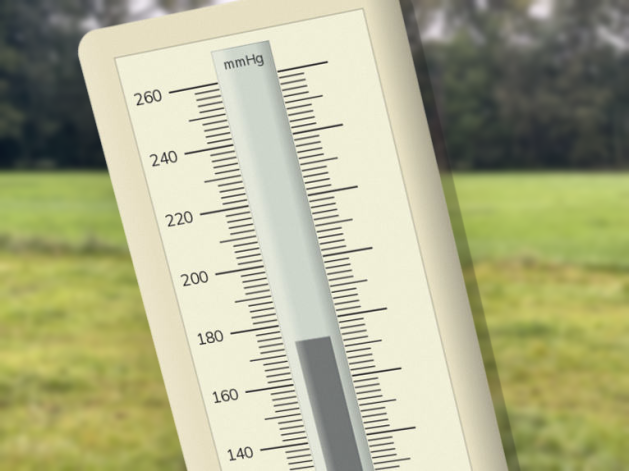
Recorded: 174 mmHg
